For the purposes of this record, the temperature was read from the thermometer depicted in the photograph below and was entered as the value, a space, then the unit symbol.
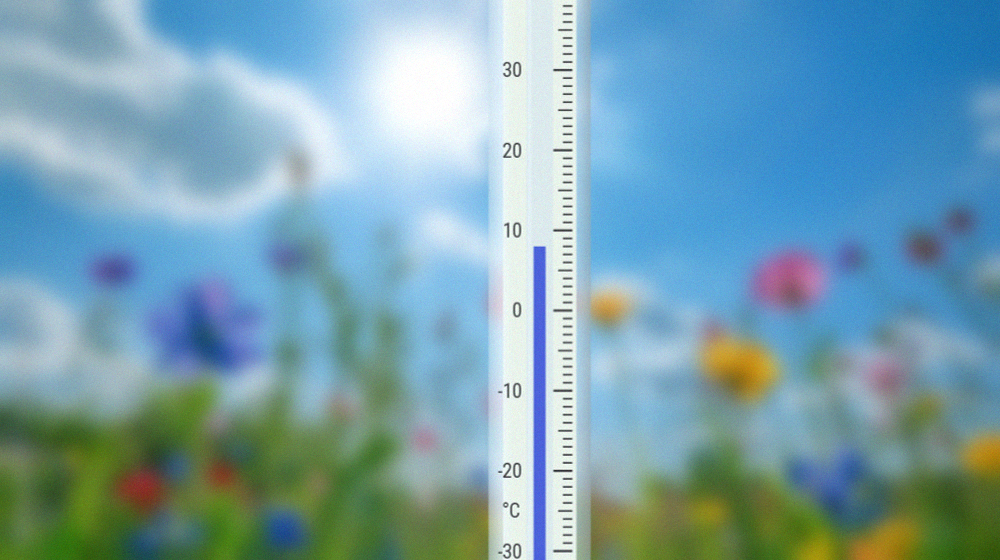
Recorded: 8 °C
